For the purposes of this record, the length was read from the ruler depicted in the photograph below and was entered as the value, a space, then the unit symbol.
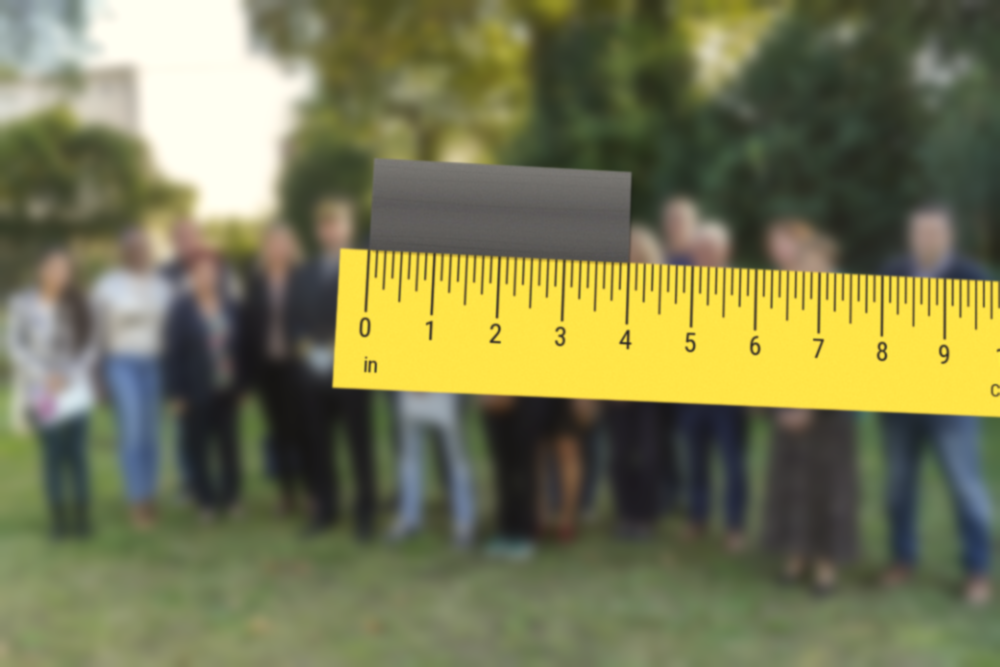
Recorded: 4 in
